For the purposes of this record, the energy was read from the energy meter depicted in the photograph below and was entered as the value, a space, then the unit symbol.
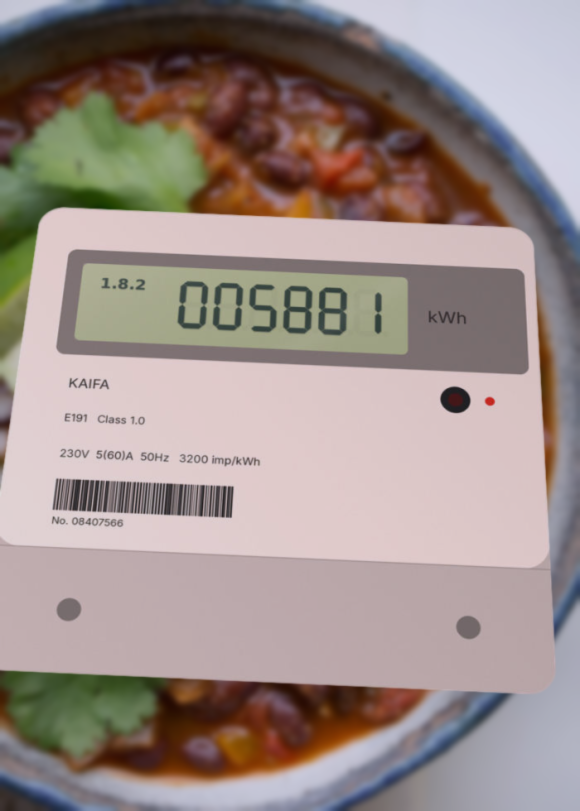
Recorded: 5881 kWh
